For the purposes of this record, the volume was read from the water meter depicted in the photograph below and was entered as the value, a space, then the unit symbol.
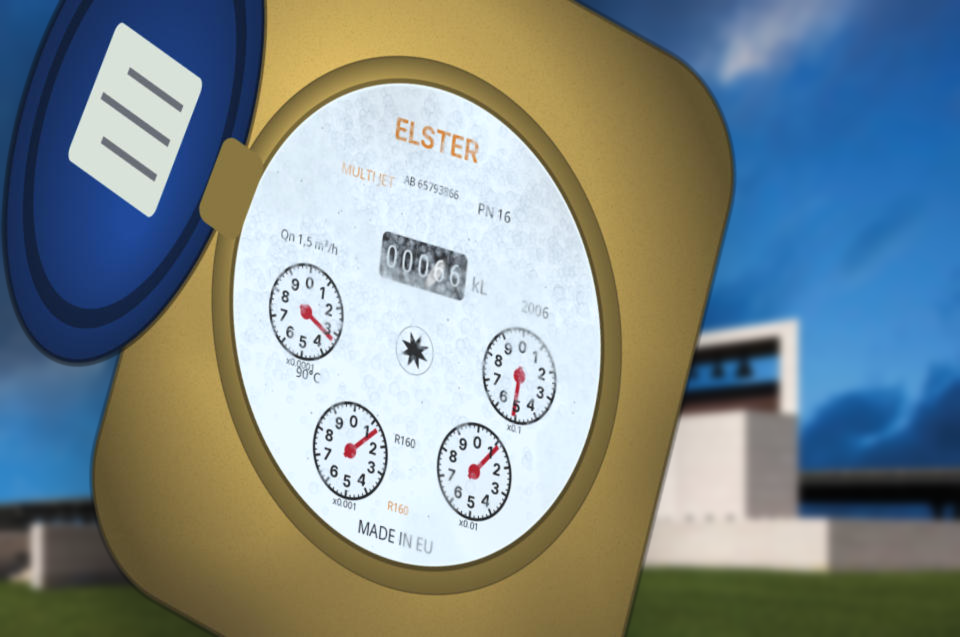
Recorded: 66.5113 kL
